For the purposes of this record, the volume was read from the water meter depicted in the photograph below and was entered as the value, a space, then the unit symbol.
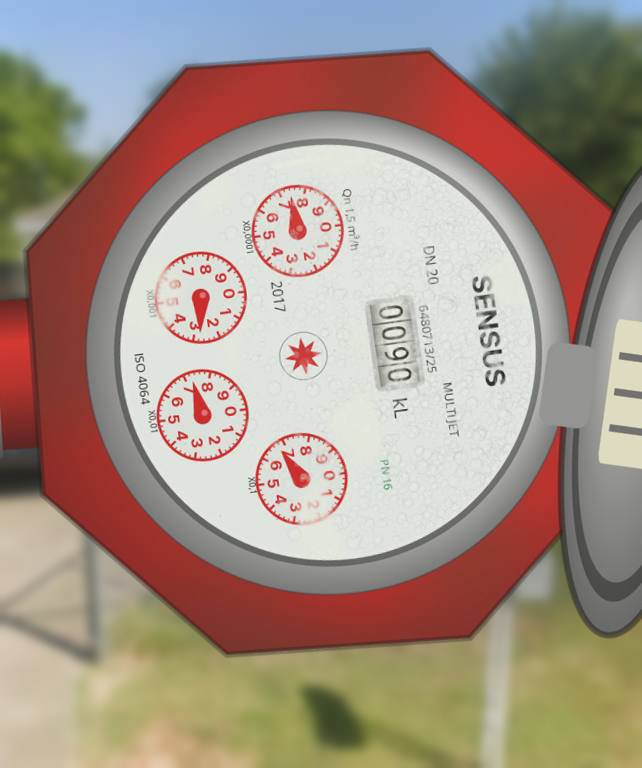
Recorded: 90.6727 kL
